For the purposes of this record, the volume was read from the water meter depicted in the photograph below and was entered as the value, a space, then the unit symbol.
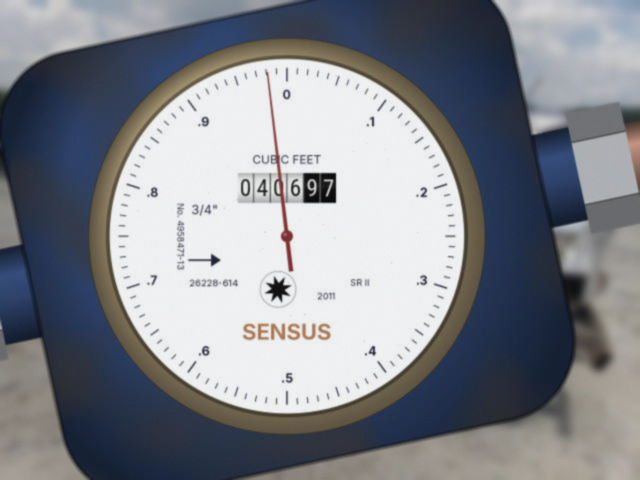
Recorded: 40696.98 ft³
